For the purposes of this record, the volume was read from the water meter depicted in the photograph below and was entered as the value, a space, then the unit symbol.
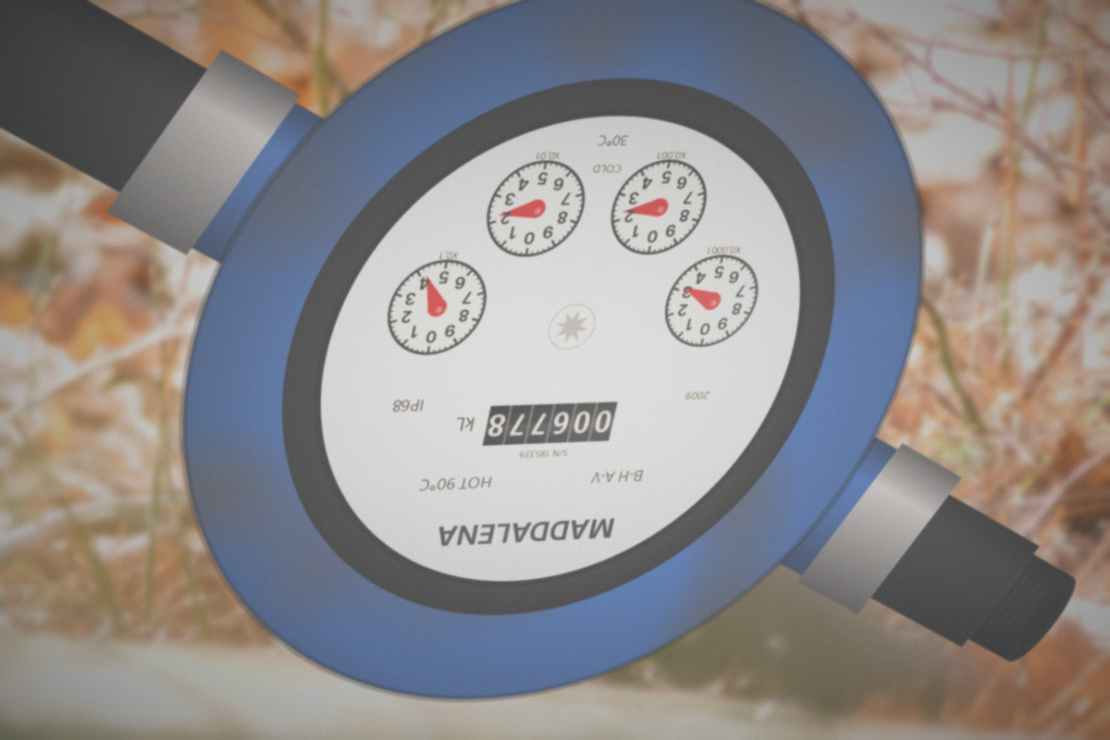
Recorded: 6778.4223 kL
